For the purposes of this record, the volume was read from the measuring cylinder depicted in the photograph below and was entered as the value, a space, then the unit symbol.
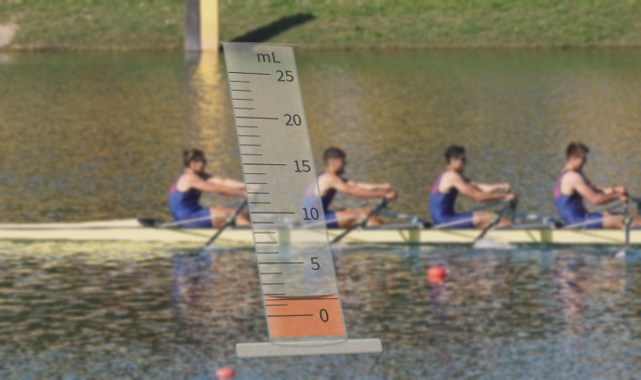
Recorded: 1.5 mL
